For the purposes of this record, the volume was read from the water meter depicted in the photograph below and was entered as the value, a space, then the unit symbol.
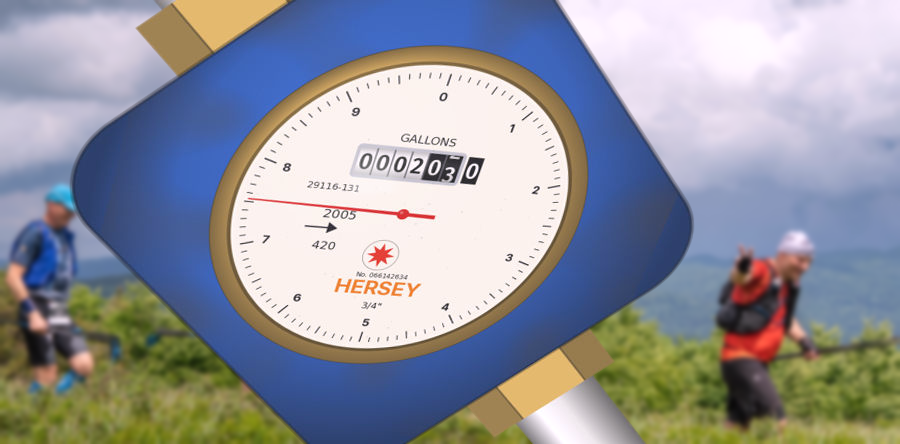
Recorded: 2027.5 gal
